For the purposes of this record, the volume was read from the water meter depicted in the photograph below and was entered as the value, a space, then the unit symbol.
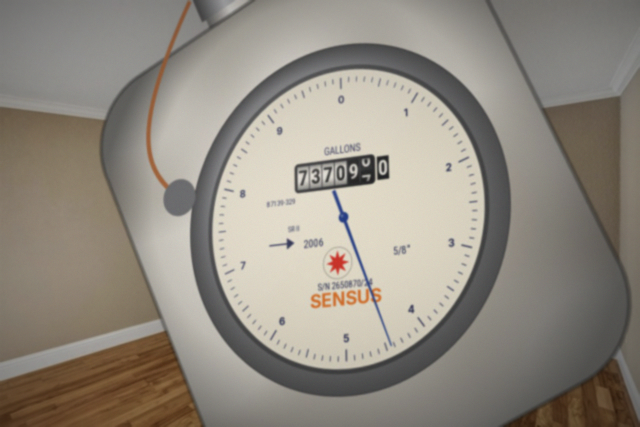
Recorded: 7370964.4 gal
